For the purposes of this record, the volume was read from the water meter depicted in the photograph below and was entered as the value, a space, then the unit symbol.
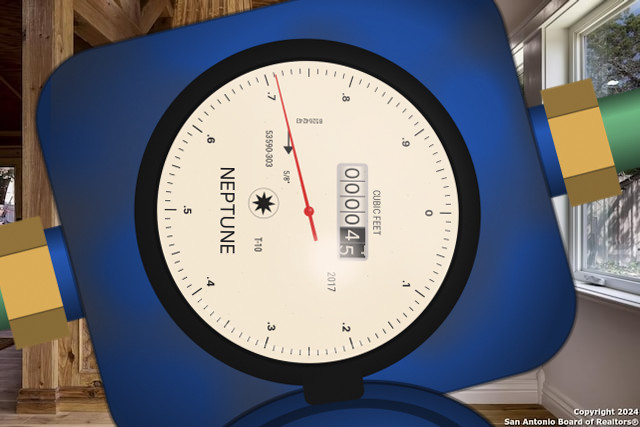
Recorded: 44.71 ft³
